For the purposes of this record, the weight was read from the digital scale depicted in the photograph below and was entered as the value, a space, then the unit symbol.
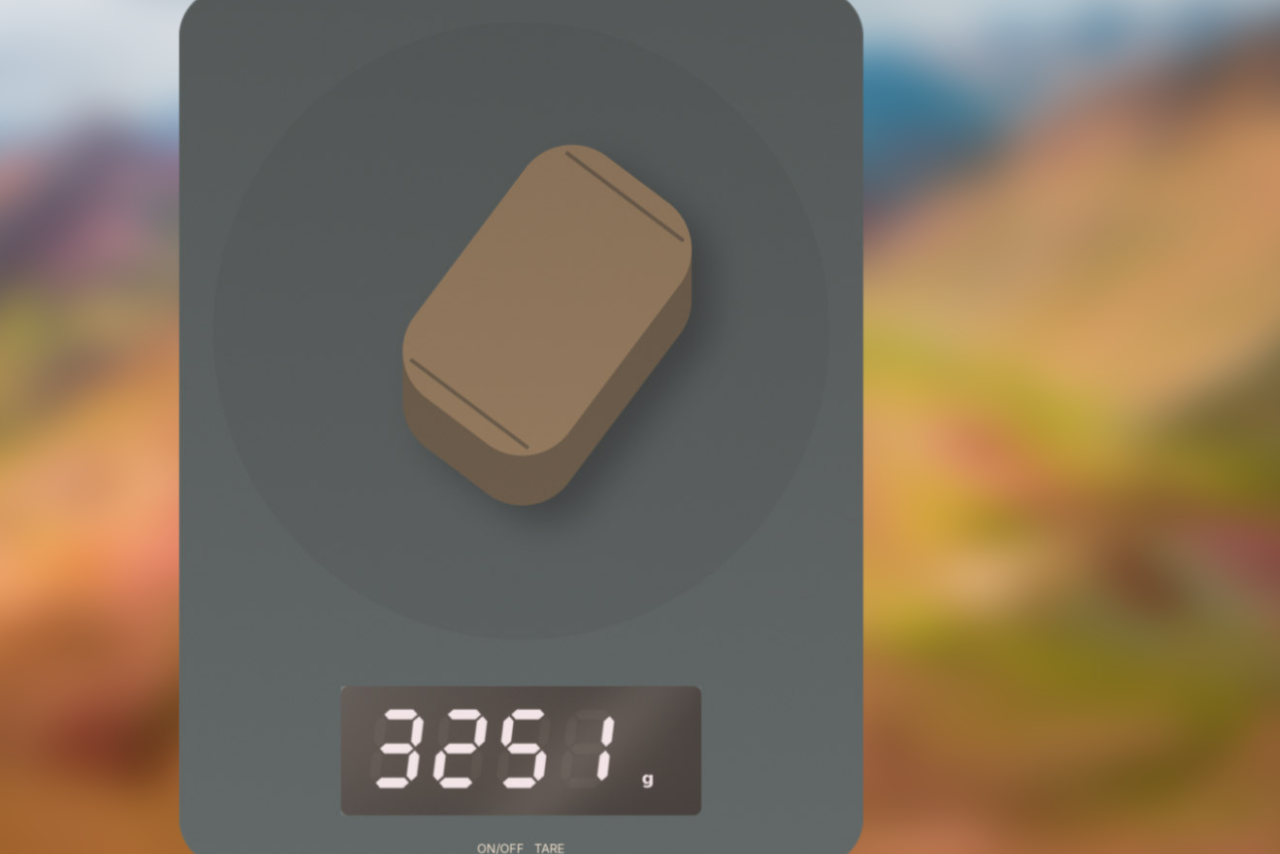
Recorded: 3251 g
